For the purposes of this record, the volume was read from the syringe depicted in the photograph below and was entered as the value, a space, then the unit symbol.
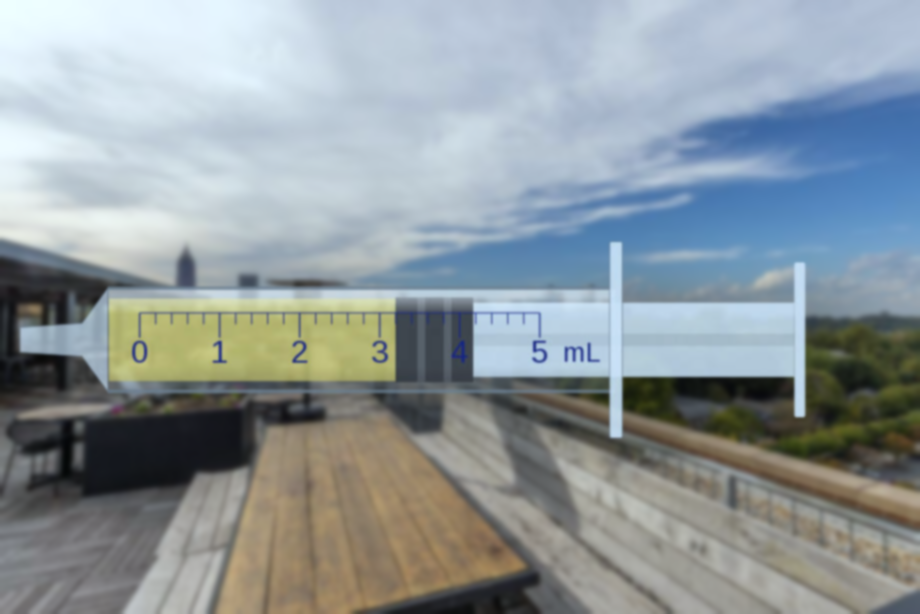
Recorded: 3.2 mL
